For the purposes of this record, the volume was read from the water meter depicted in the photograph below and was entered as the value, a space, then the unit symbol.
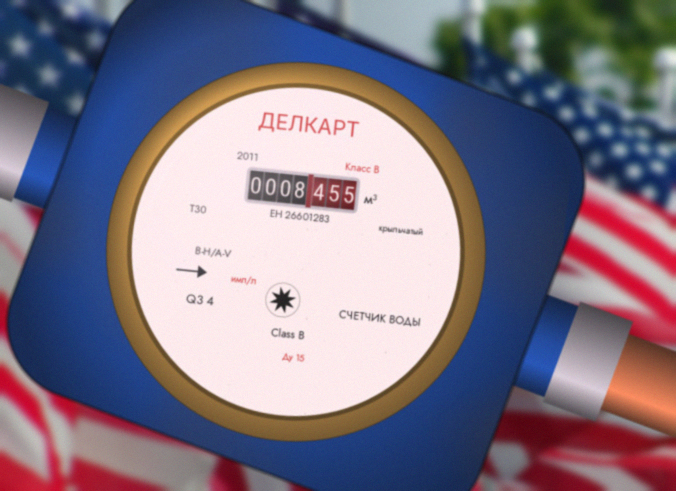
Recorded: 8.455 m³
